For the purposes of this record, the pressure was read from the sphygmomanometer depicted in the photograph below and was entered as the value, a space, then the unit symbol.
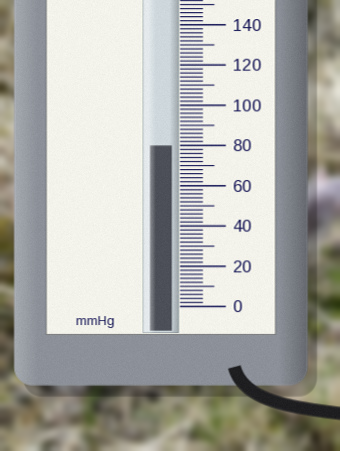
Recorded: 80 mmHg
